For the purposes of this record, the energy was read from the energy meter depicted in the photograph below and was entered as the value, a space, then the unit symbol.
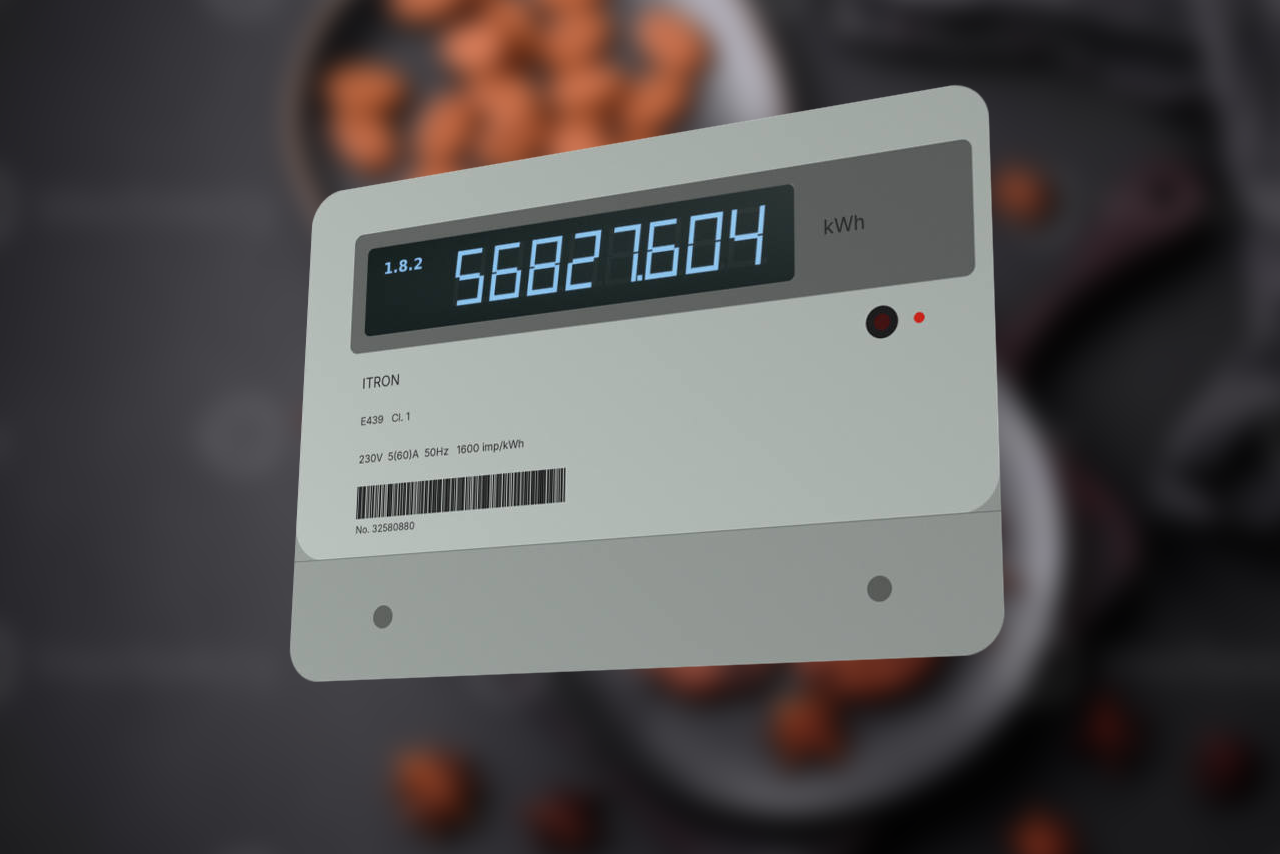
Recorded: 56827.604 kWh
